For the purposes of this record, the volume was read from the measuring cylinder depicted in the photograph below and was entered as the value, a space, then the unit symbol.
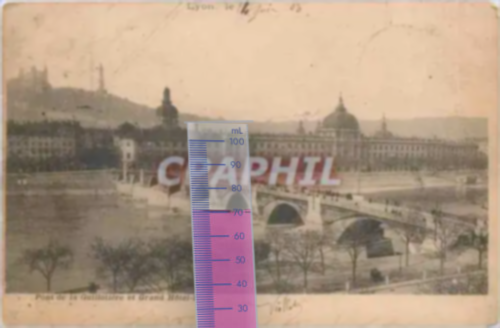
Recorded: 70 mL
